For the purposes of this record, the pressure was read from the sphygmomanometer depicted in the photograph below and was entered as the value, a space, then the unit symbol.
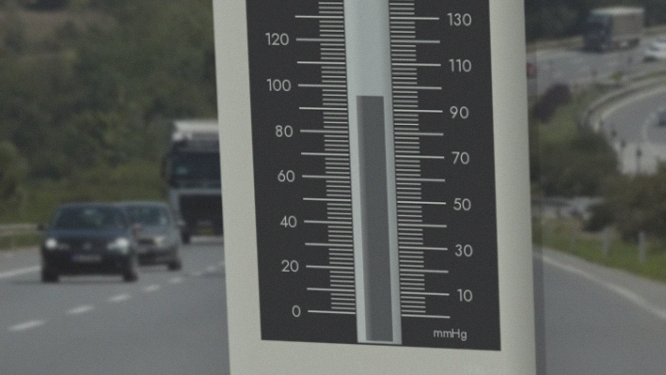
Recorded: 96 mmHg
